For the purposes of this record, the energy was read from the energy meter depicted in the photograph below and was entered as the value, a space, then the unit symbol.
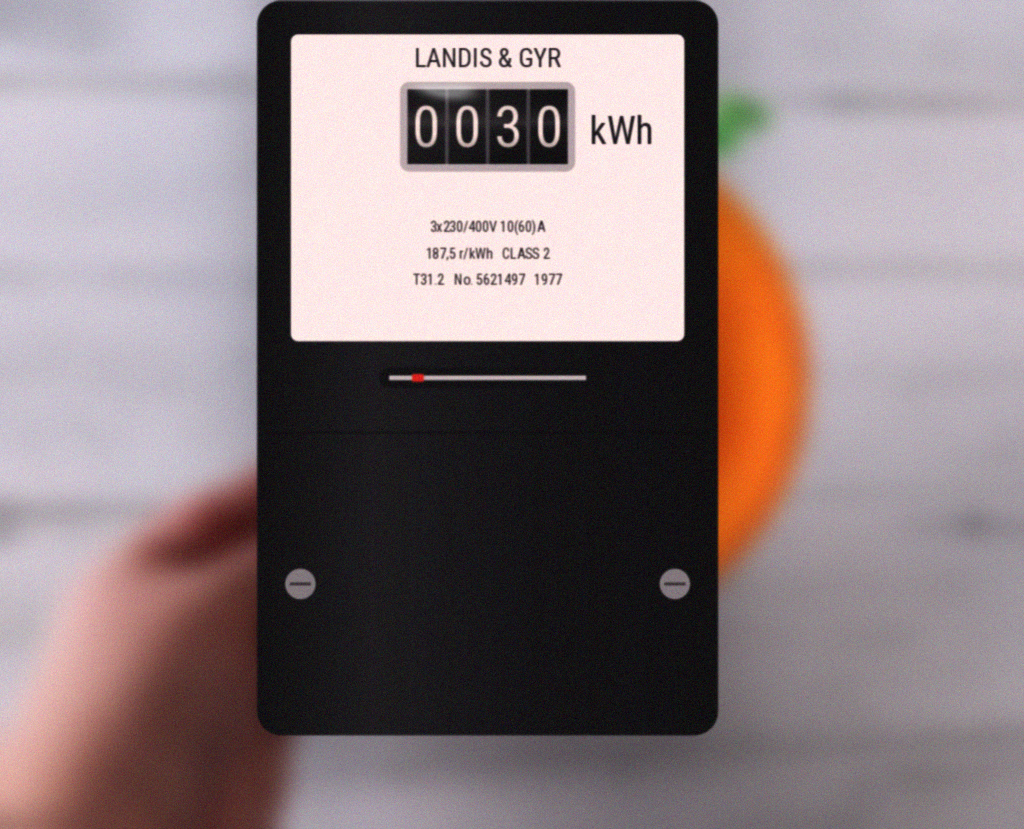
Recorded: 30 kWh
